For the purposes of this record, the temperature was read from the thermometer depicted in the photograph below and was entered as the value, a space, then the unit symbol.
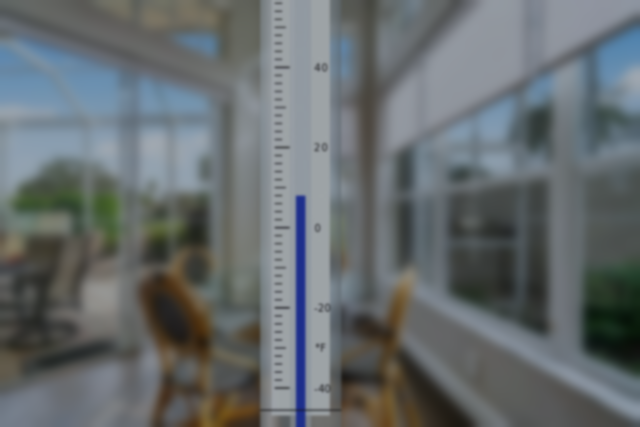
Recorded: 8 °F
